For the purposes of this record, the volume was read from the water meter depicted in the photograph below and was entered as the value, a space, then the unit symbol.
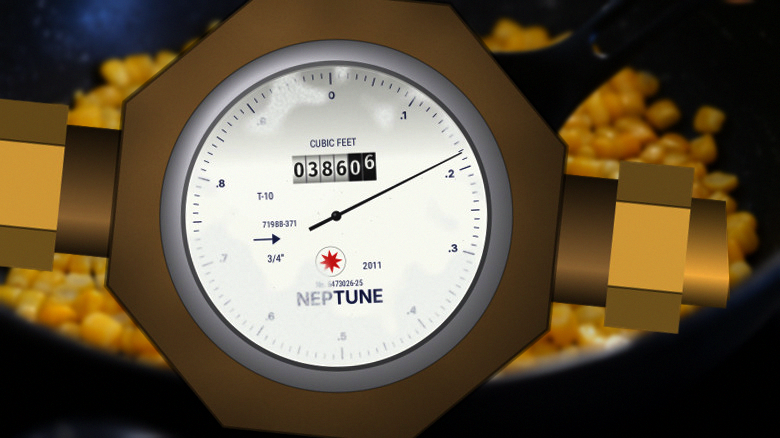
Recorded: 38606.18 ft³
